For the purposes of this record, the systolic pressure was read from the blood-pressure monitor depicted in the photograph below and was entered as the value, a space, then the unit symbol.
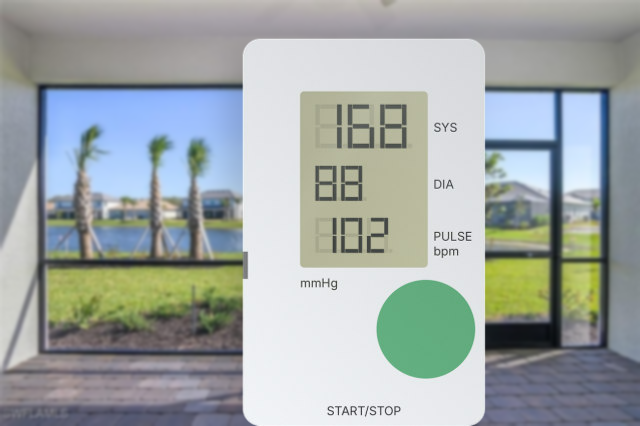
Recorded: 168 mmHg
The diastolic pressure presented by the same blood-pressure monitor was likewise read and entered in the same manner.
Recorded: 88 mmHg
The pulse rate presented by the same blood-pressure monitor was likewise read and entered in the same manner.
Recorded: 102 bpm
